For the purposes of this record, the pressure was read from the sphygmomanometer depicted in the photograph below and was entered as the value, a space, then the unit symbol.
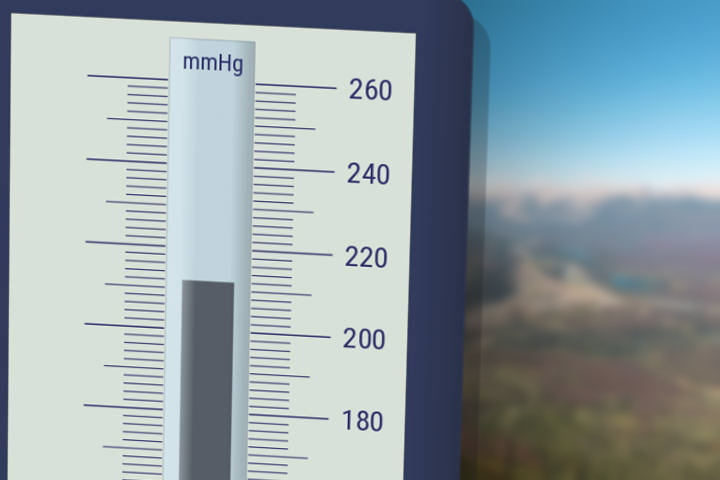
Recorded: 212 mmHg
